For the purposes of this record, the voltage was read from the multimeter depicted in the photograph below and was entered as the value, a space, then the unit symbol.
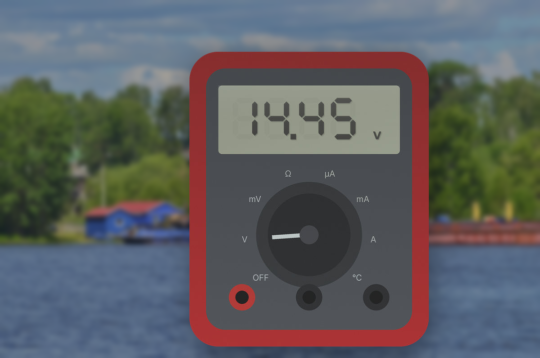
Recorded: 14.45 V
